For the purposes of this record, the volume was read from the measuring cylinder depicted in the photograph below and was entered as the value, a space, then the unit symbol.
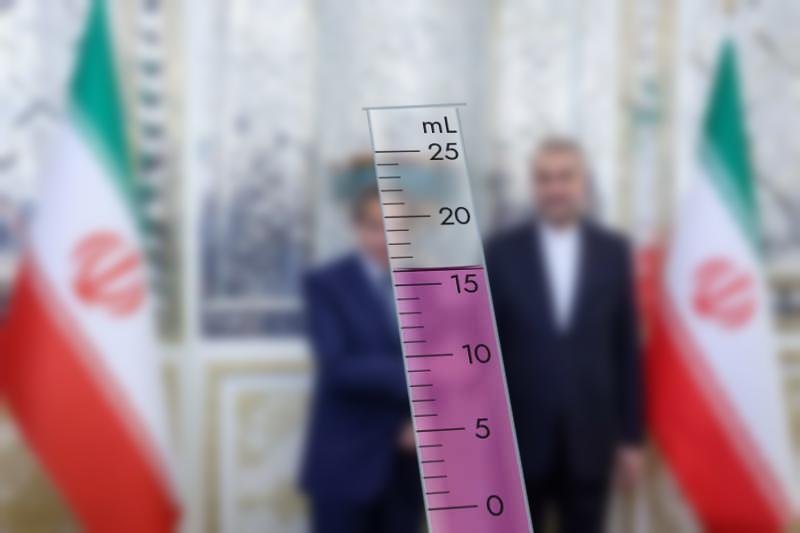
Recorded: 16 mL
